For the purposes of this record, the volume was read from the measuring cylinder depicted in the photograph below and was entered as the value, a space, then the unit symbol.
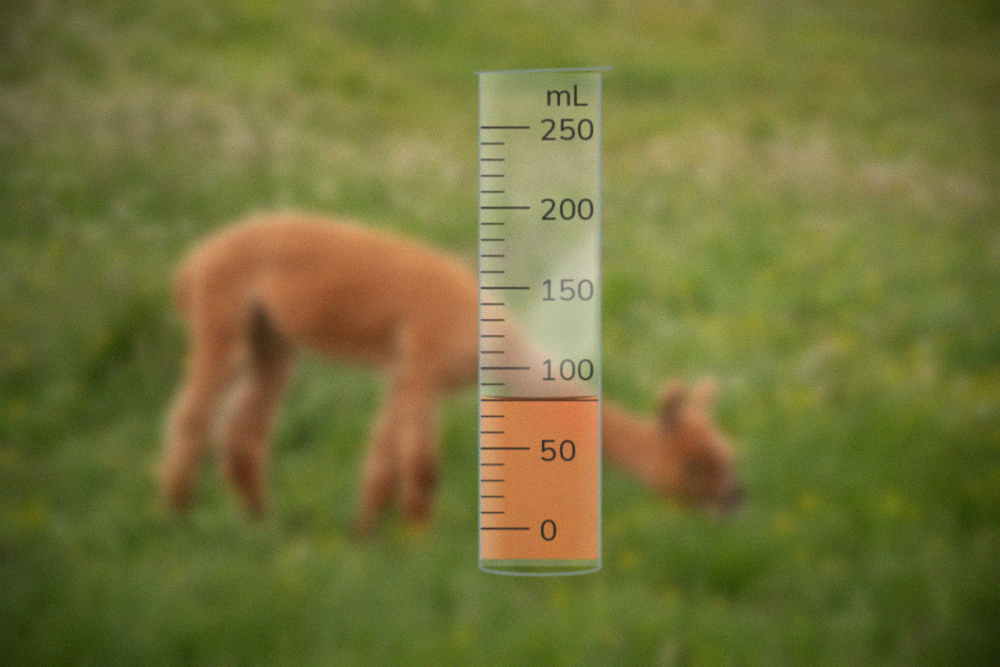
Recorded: 80 mL
